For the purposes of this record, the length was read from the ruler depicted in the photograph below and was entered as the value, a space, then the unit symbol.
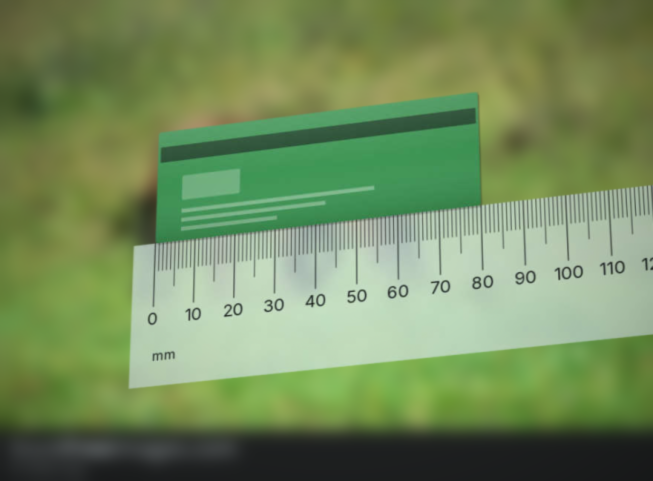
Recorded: 80 mm
